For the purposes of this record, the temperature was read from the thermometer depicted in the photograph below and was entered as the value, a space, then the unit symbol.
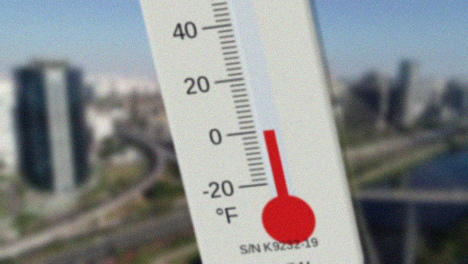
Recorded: 0 °F
